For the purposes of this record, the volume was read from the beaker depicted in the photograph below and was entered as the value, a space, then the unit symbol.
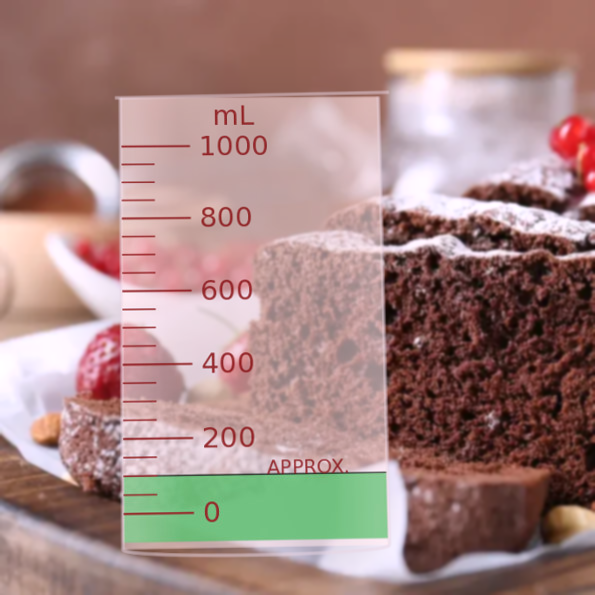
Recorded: 100 mL
